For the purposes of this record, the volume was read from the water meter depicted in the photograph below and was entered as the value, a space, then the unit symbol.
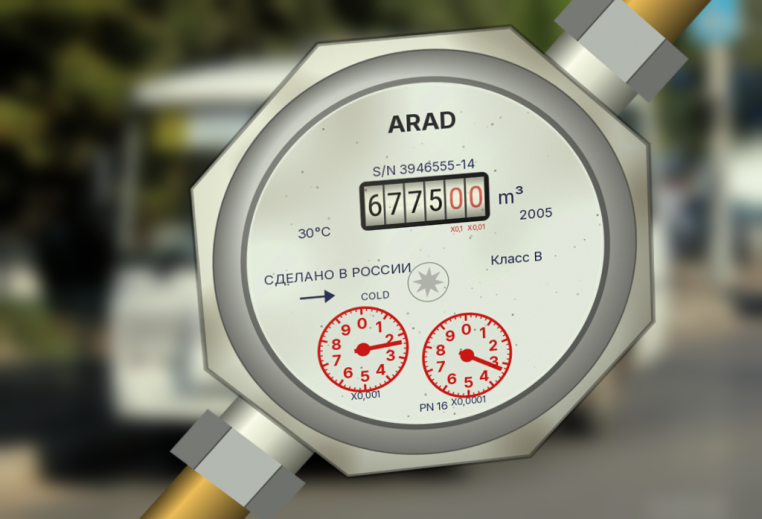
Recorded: 6775.0023 m³
